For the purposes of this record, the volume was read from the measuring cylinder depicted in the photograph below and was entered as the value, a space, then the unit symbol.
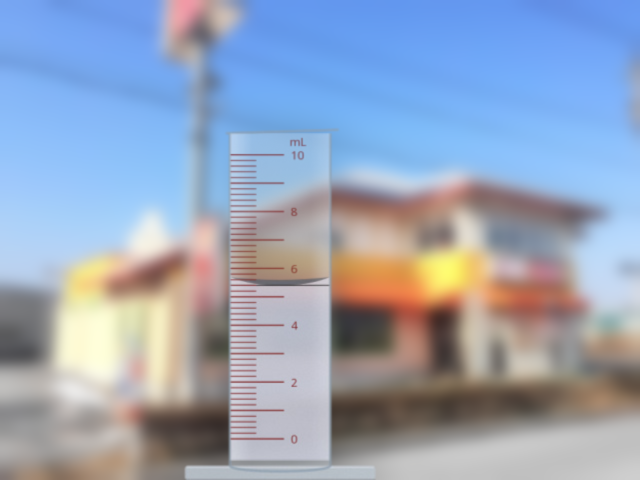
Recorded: 5.4 mL
